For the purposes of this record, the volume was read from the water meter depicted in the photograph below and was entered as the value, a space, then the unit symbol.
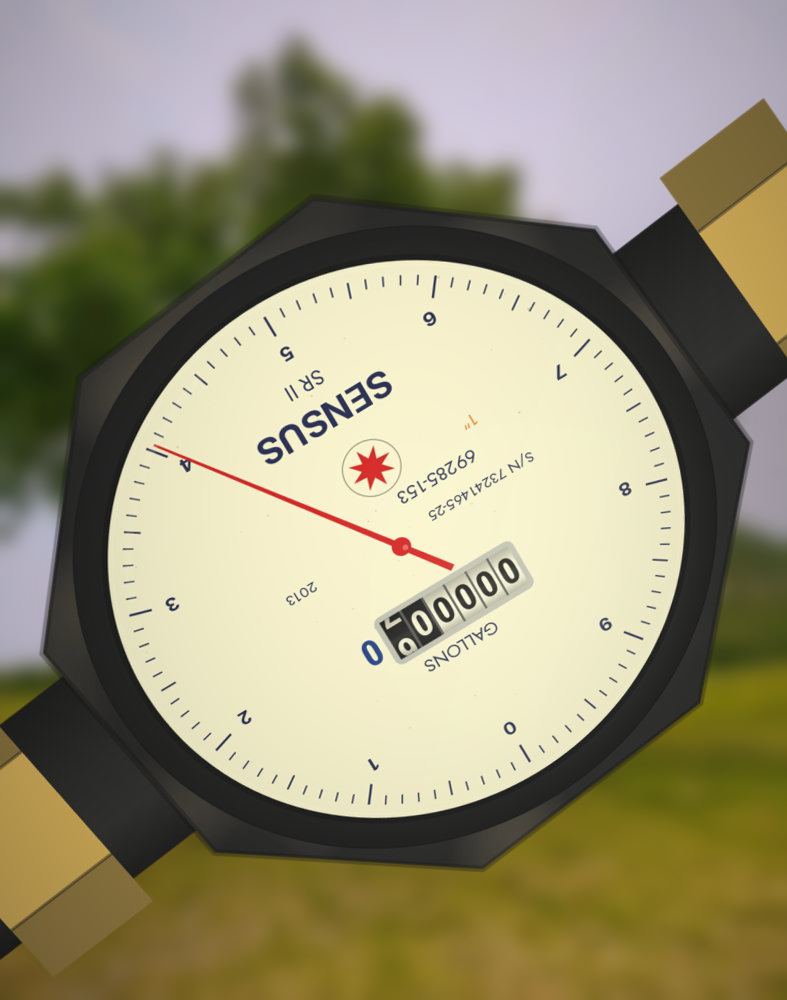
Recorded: 64.0 gal
